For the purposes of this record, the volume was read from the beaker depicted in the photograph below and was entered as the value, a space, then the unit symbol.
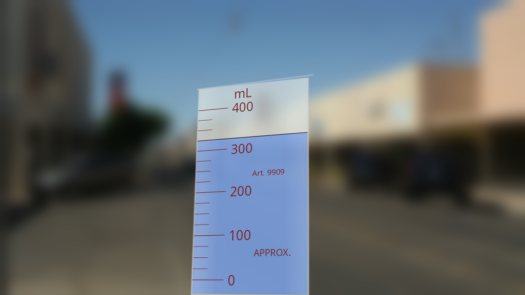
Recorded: 325 mL
